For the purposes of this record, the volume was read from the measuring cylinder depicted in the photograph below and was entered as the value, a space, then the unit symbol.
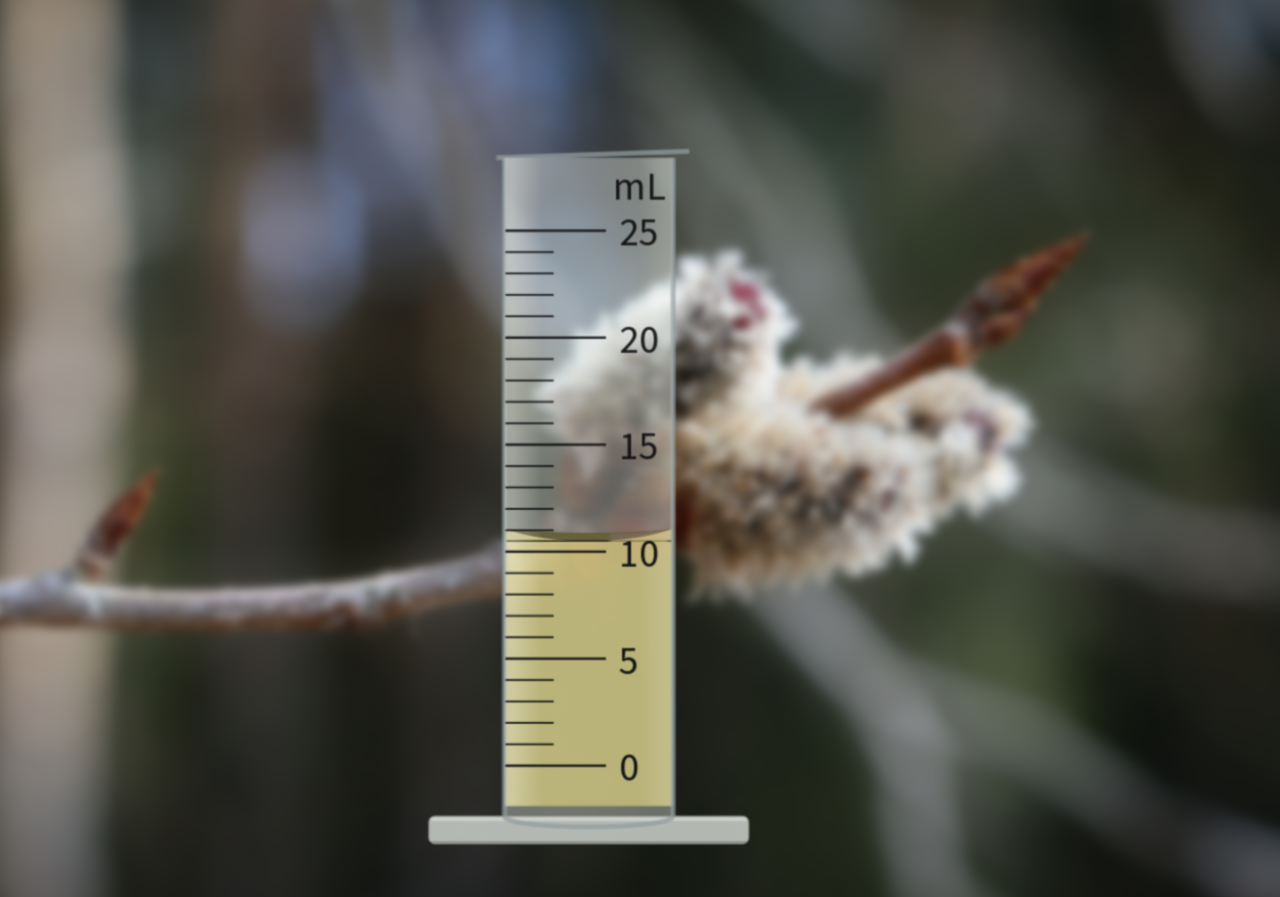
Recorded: 10.5 mL
